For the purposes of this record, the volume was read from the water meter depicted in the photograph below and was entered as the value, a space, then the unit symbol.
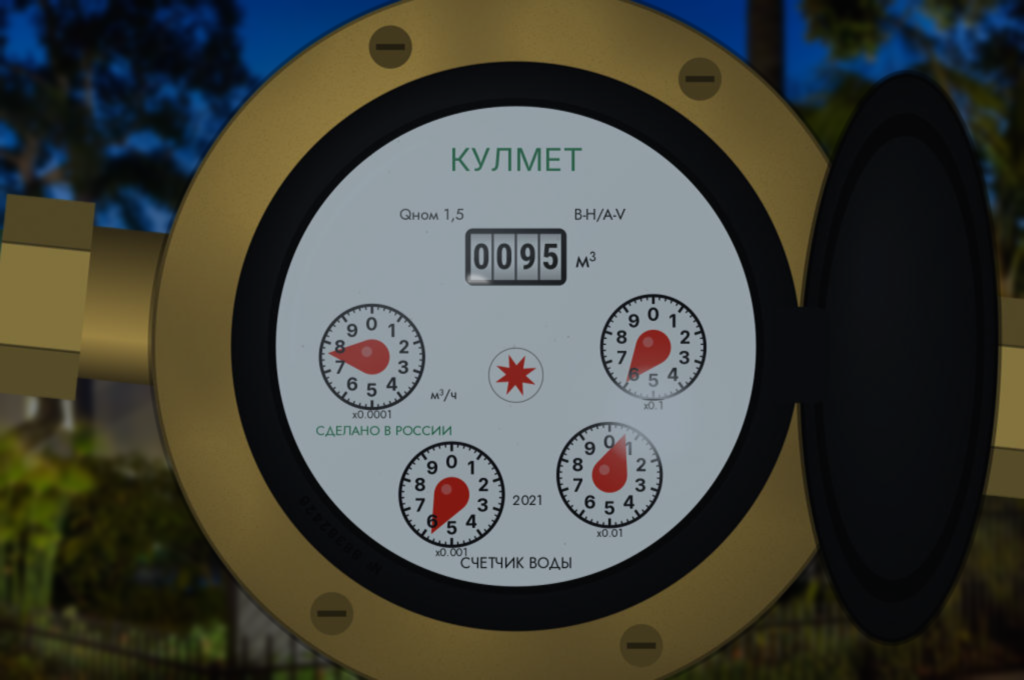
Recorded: 95.6057 m³
